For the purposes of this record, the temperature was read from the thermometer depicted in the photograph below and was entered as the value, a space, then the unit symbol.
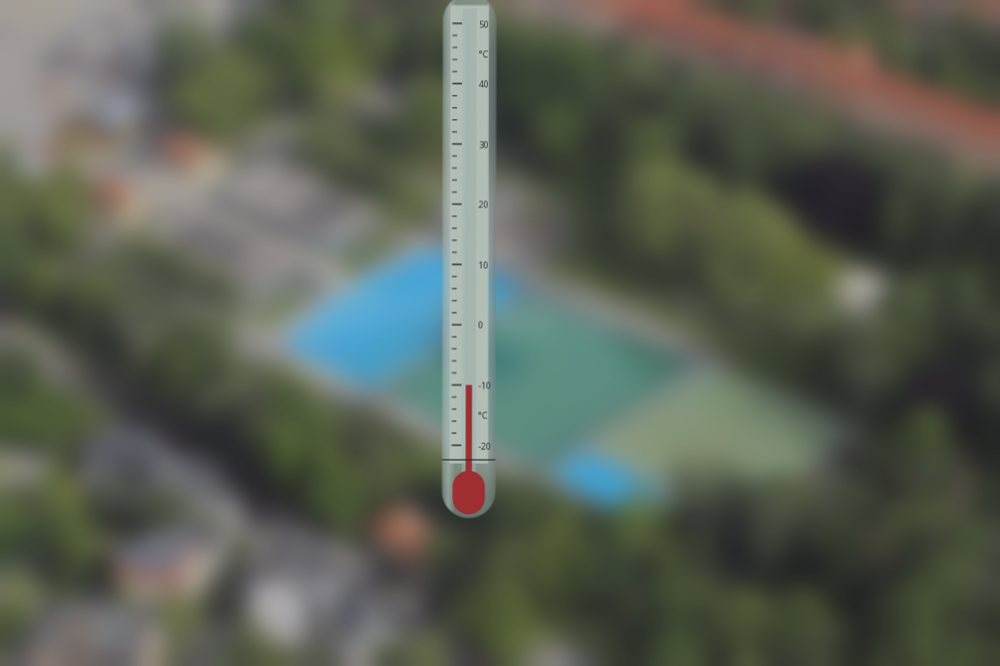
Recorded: -10 °C
